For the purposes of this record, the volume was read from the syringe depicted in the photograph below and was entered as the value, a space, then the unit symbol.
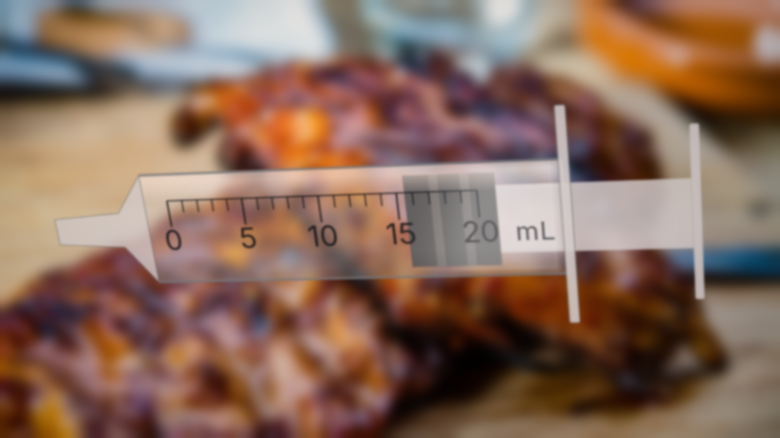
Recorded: 15.5 mL
